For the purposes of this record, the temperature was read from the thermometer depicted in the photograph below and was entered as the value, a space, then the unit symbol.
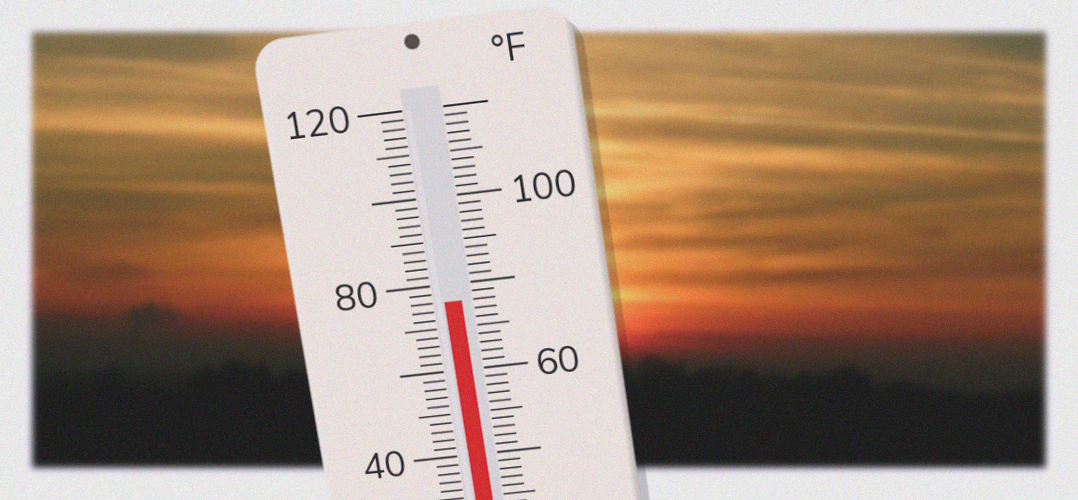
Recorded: 76 °F
